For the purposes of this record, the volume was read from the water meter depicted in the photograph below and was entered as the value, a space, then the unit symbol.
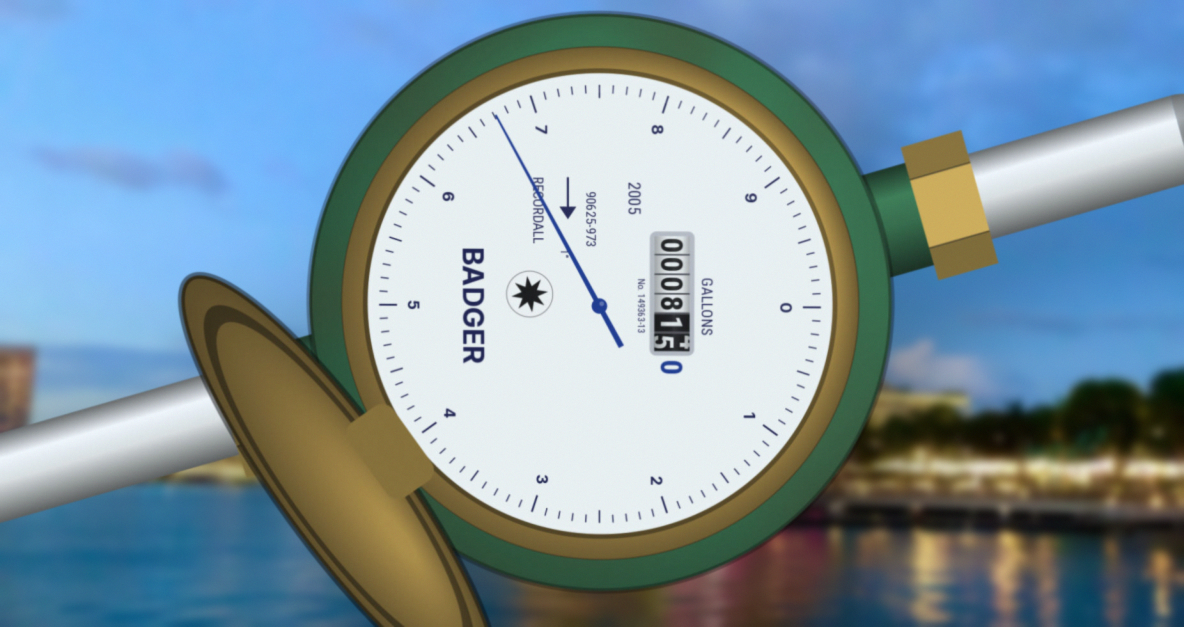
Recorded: 8146.7 gal
